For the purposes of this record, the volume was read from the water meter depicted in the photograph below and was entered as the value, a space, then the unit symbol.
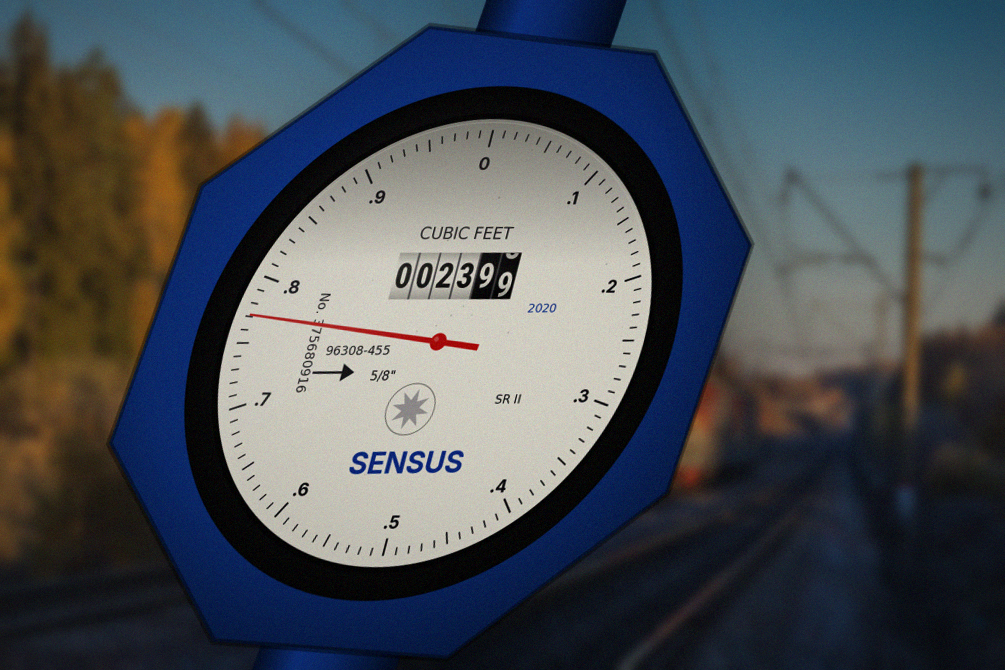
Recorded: 2398.77 ft³
